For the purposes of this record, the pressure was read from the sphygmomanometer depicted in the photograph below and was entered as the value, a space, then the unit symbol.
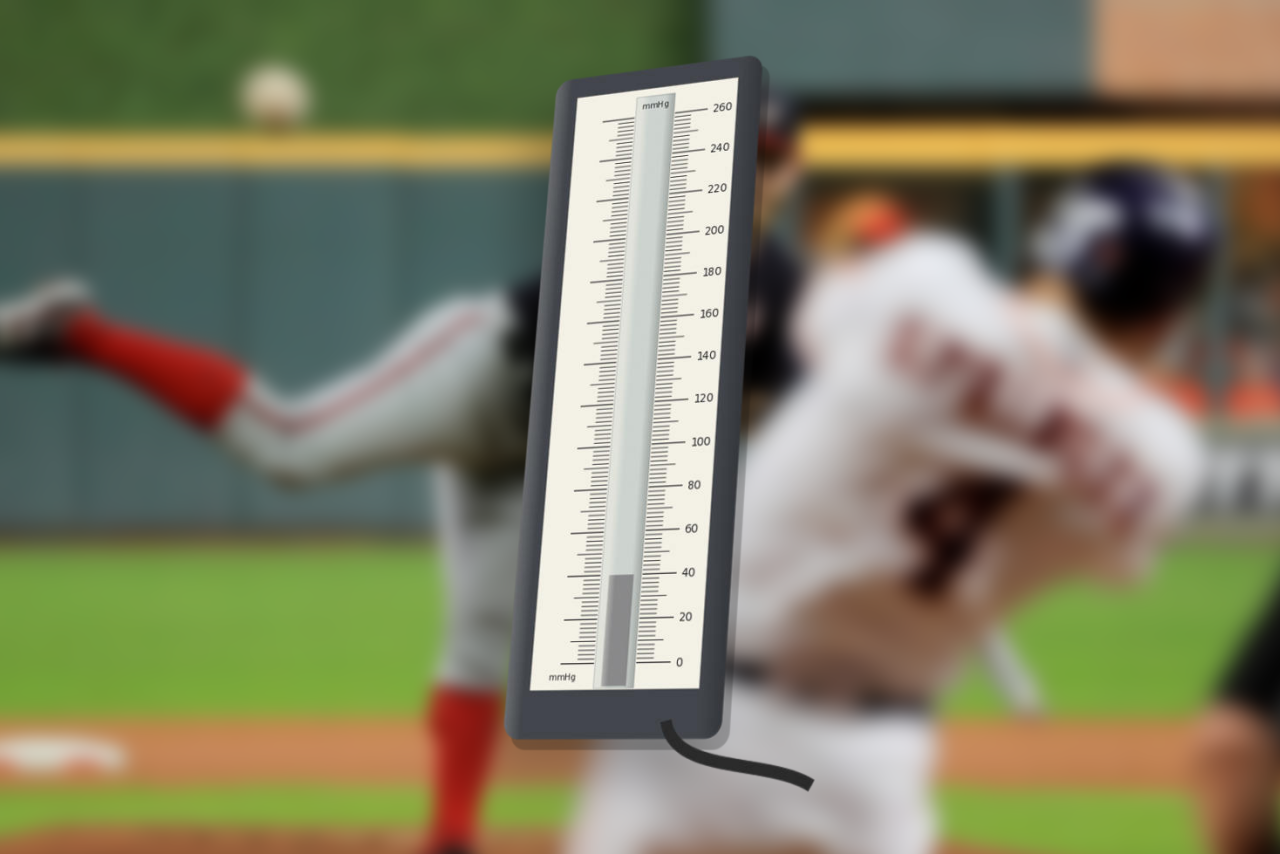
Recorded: 40 mmHg
